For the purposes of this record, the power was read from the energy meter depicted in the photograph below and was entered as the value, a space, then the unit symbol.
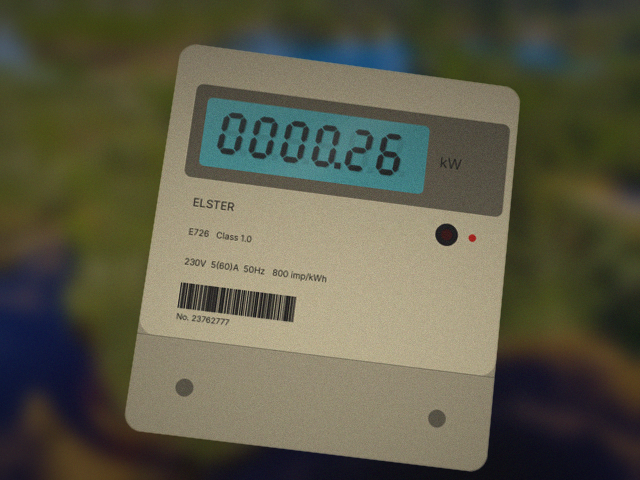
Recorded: 0.26 kW
